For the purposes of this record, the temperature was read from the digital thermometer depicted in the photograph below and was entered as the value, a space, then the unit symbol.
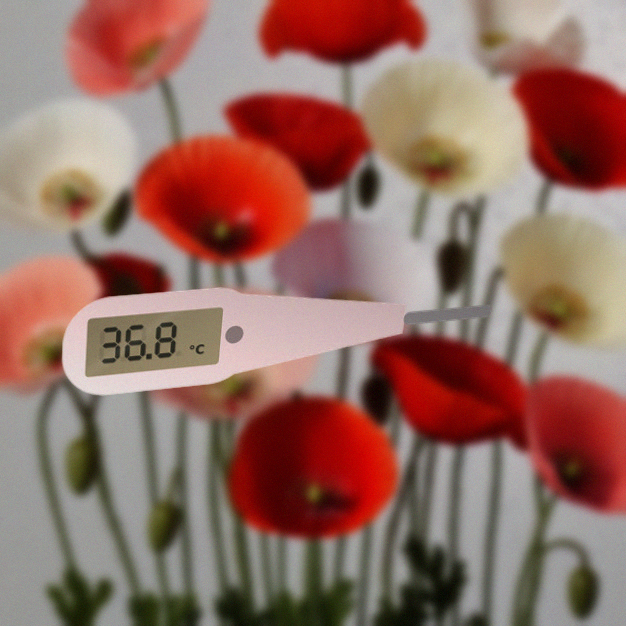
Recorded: 36.8 °C
